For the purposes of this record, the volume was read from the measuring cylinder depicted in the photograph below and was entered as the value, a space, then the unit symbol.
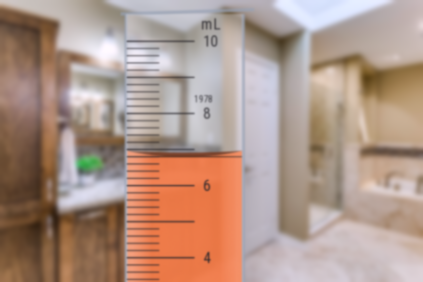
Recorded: 6.8 mL
